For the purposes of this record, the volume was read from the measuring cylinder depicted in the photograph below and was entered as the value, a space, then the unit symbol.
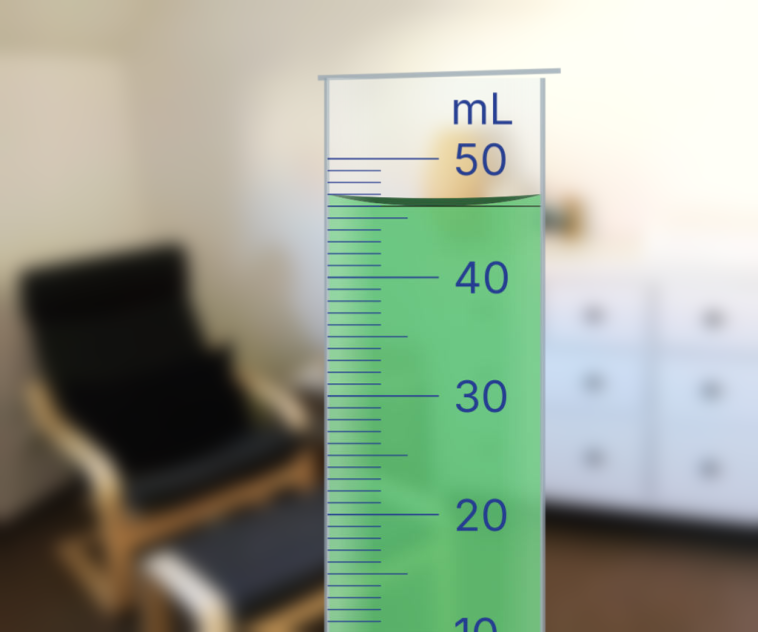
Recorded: 46 mL
